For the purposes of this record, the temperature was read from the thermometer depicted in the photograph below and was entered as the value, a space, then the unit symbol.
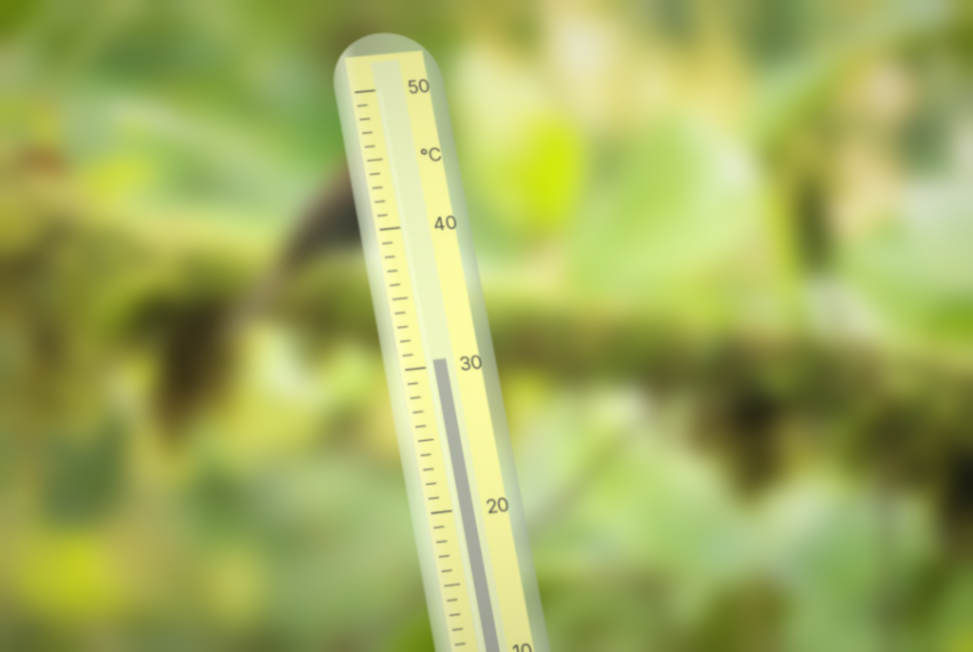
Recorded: 30.5 °C
